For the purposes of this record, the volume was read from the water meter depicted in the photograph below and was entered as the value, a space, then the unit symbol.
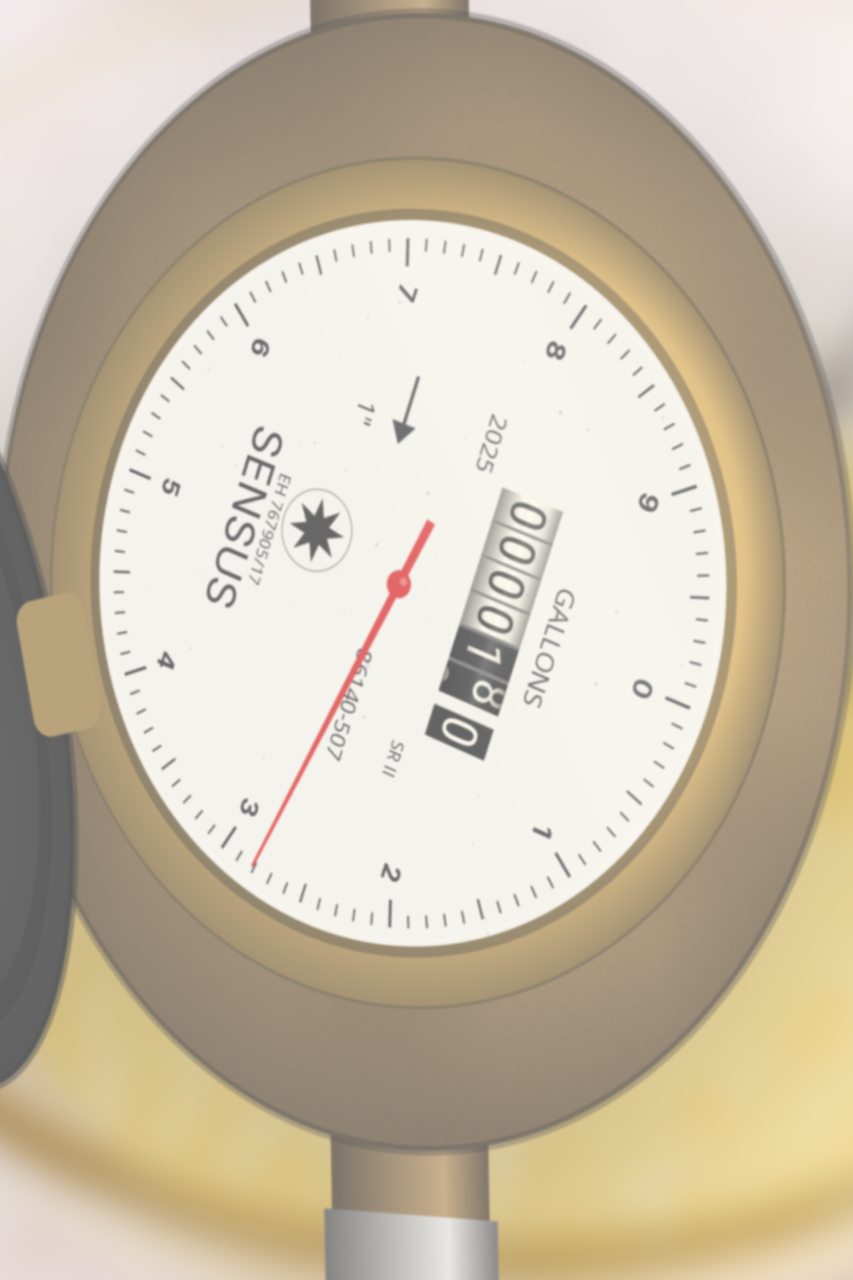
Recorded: 182.8 gal
